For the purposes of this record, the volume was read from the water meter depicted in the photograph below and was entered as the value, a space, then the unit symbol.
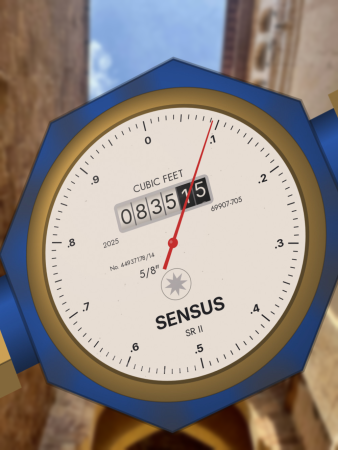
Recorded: 83515.09 ft³
